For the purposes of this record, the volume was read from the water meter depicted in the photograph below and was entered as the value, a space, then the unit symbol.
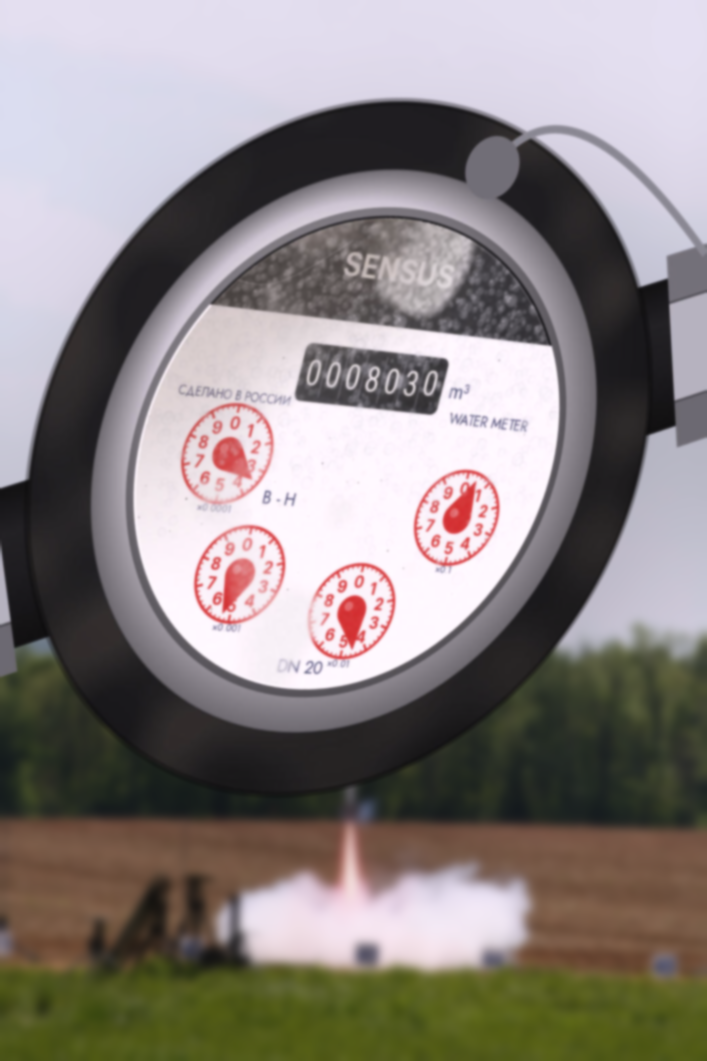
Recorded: 8030.0453 m³
